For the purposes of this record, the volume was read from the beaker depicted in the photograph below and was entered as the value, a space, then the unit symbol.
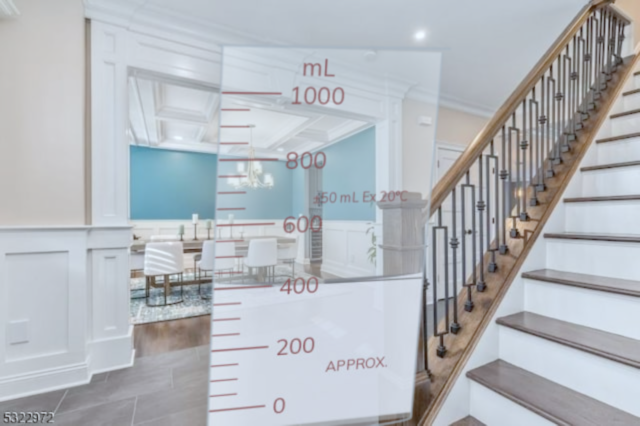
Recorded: 400 mL
